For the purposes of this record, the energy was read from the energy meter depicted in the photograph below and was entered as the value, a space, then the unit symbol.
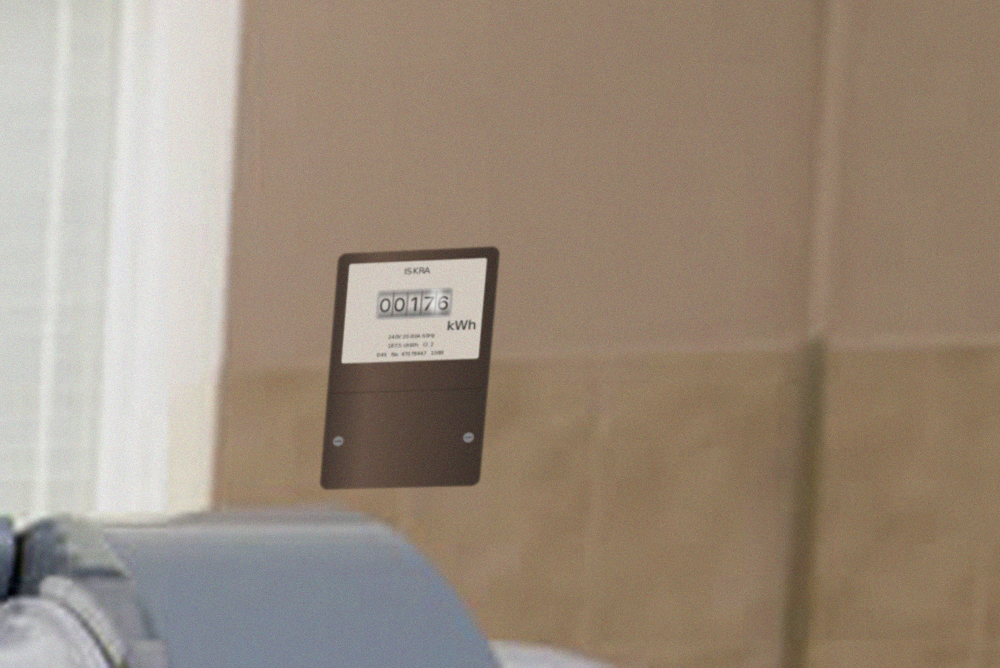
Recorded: 176 kWh
